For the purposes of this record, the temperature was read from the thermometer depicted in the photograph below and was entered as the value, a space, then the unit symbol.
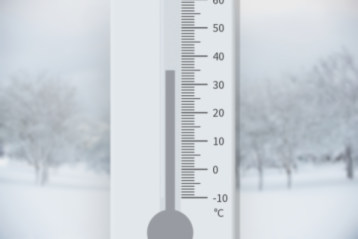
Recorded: 35 °C
